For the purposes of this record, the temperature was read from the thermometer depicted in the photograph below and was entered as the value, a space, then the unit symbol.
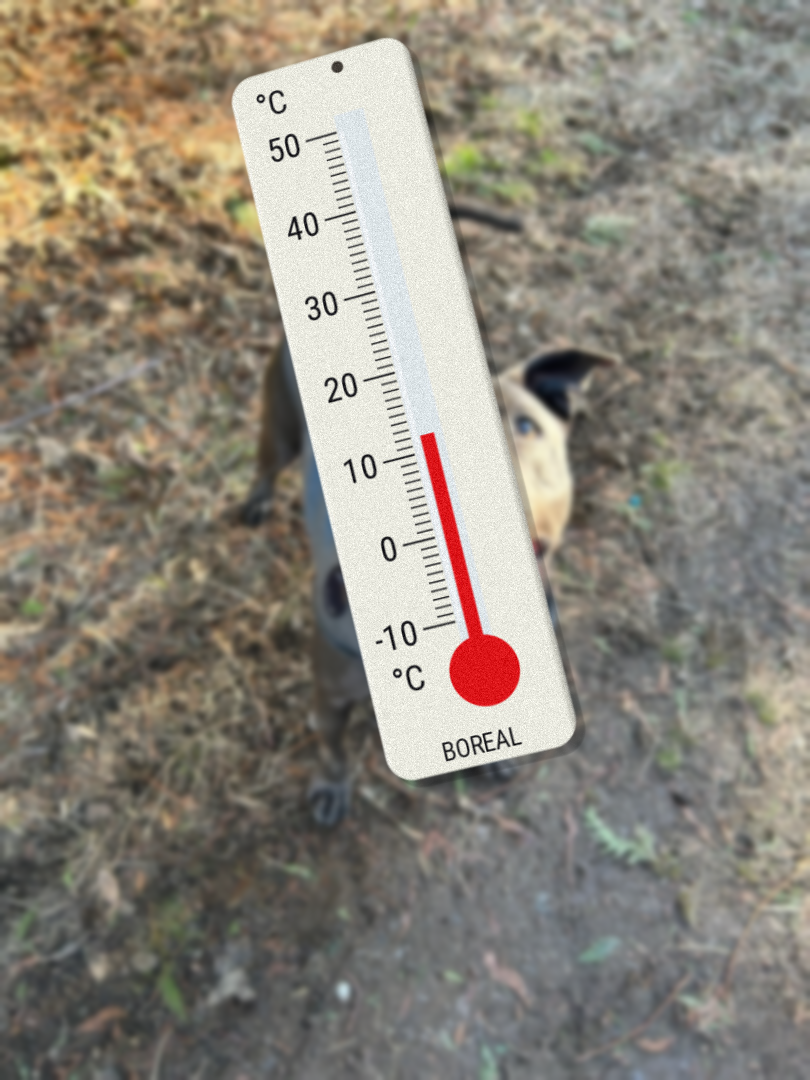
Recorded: 12 °C
